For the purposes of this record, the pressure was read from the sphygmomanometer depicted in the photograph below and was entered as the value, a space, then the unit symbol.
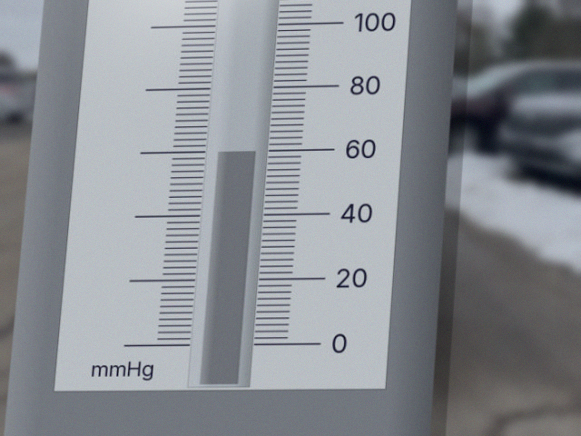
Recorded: 60 mmHg
